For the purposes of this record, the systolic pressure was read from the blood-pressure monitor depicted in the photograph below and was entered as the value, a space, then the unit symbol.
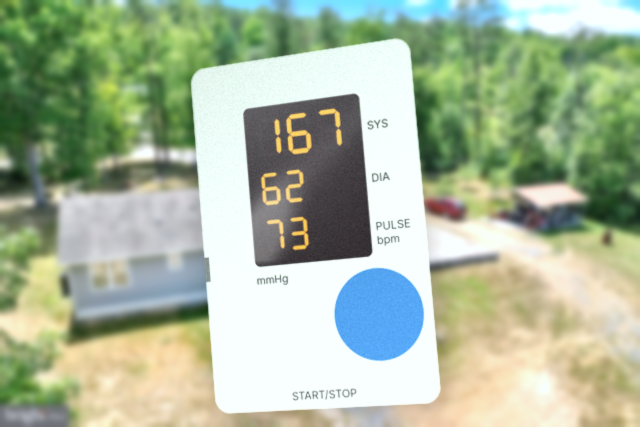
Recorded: 167 mmHg
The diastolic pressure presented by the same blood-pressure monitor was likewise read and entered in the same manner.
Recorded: 62 mmHg
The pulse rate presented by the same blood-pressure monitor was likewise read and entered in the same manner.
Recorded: 73 bpm
